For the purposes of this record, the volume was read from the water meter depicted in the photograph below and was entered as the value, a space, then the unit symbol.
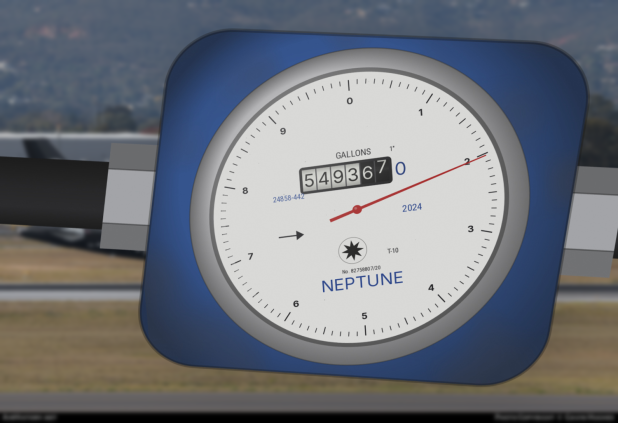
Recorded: 5493672.0 gal
